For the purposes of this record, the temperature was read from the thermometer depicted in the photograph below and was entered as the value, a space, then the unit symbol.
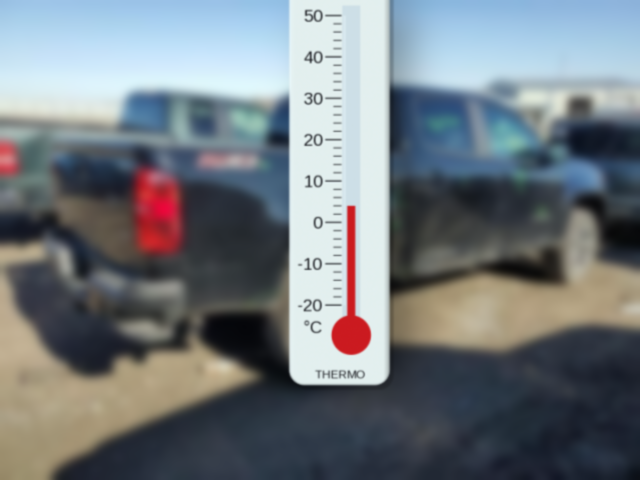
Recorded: 4 °C
